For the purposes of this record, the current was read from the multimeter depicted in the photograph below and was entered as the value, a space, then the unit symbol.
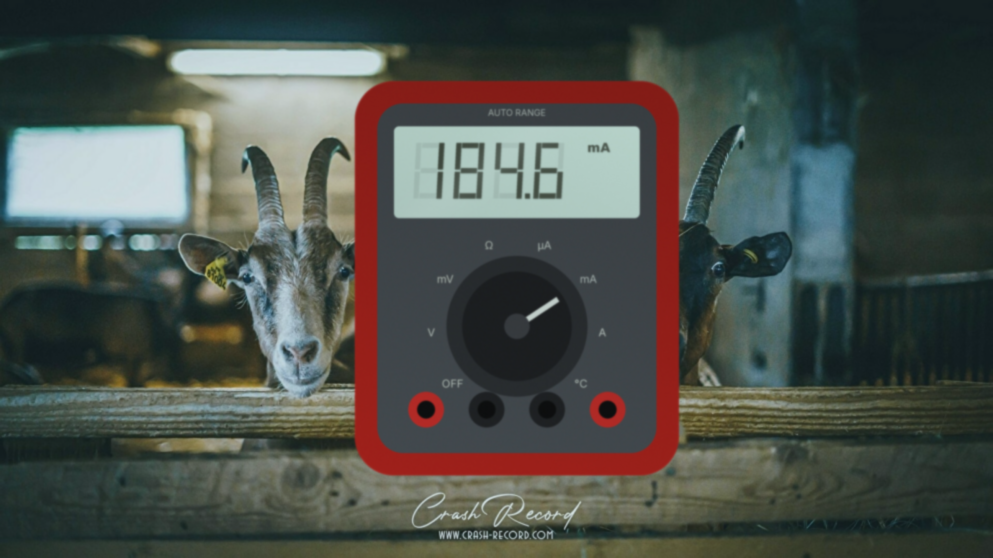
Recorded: 184.6 mA
